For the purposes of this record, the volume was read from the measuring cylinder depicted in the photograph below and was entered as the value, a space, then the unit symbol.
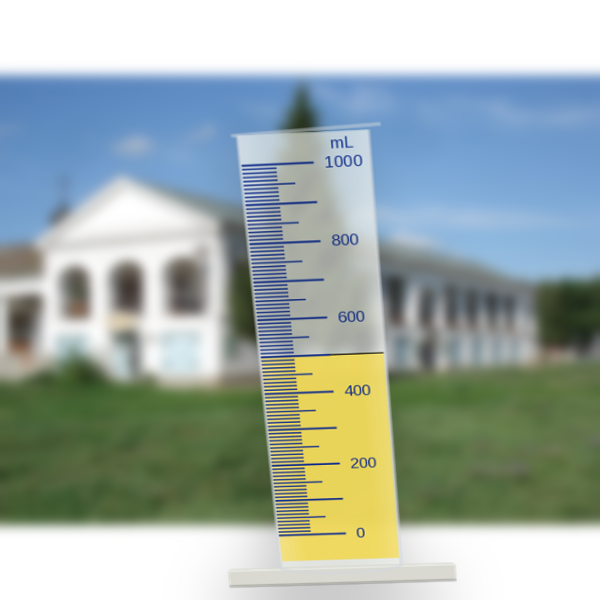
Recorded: 500 mL
